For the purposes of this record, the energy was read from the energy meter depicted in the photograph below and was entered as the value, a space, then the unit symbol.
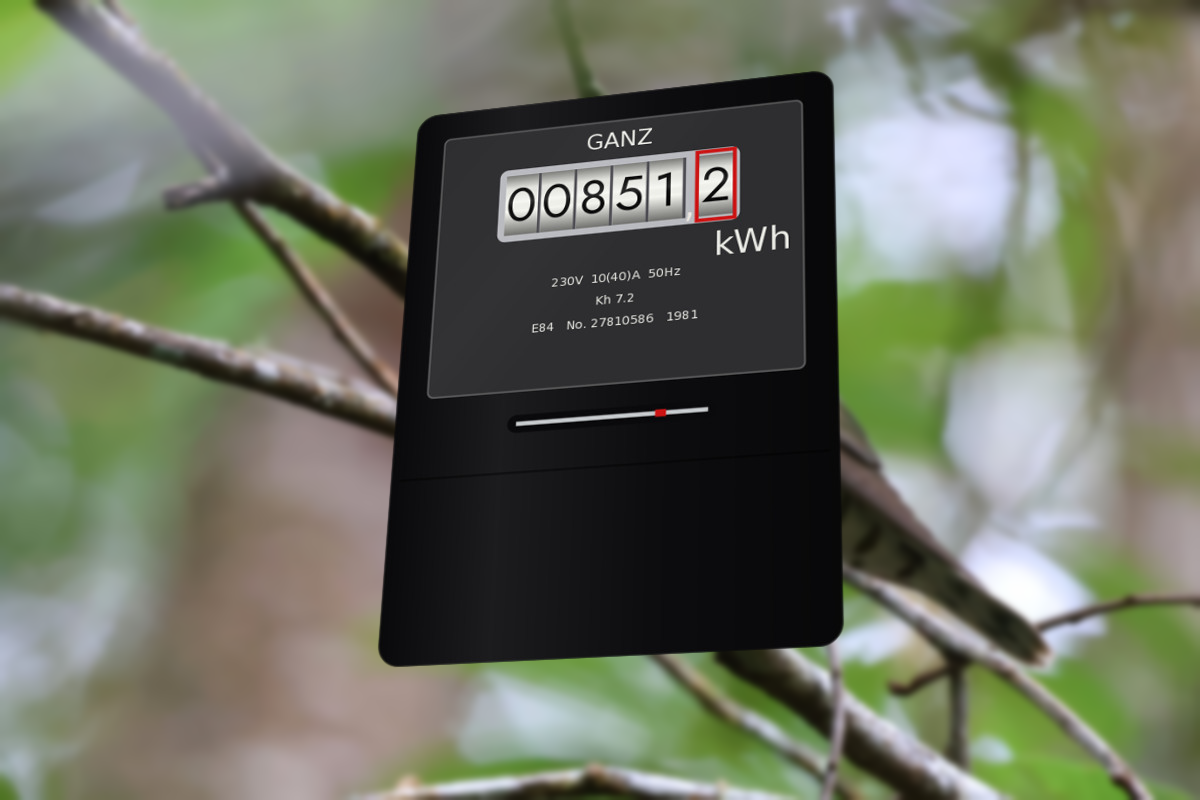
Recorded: 851.2 kWh
